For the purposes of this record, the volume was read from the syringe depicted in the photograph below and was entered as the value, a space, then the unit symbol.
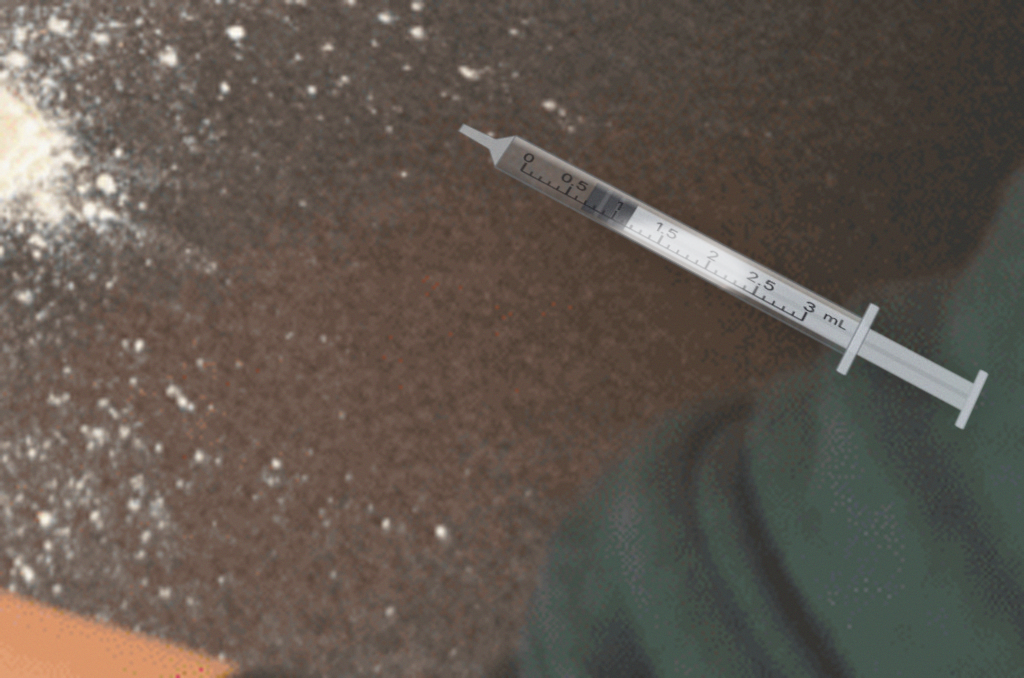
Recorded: 0.7 mL
